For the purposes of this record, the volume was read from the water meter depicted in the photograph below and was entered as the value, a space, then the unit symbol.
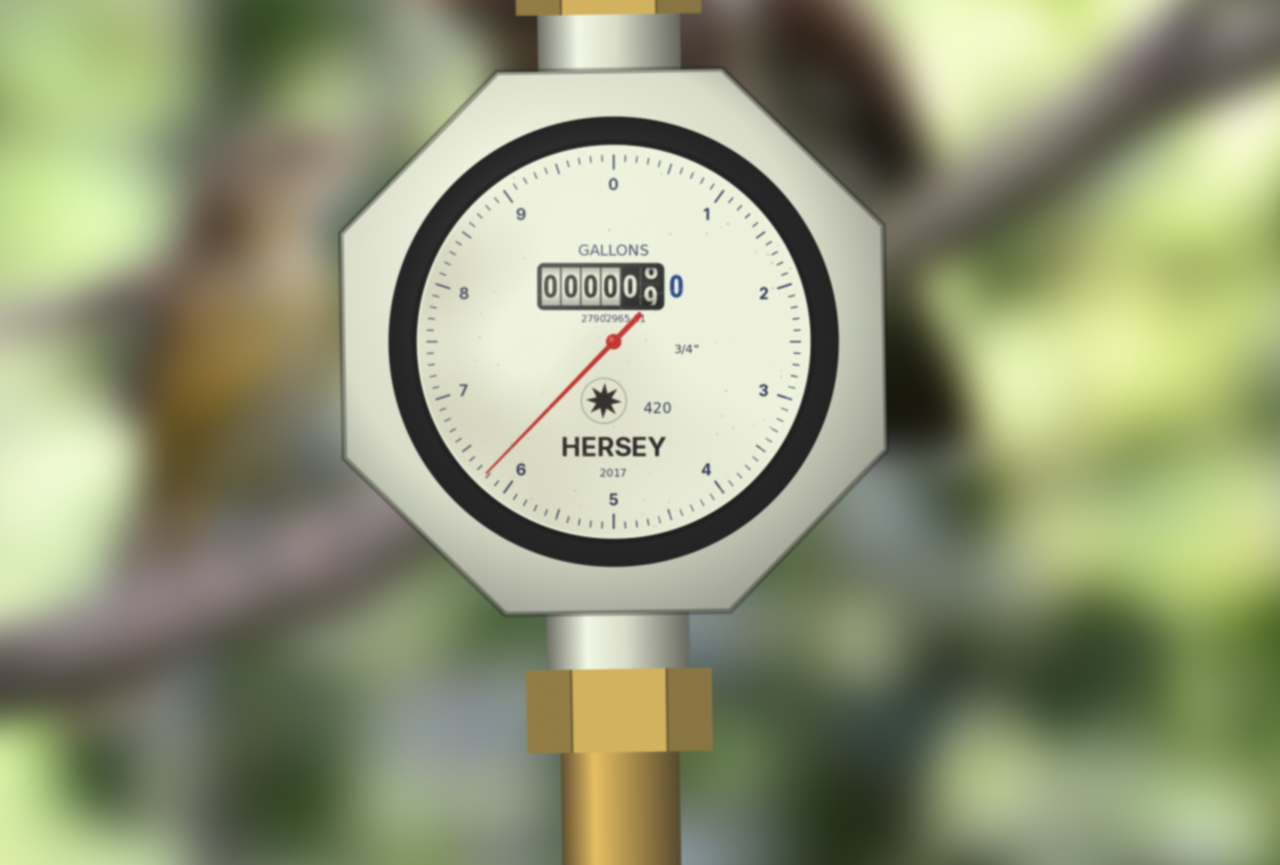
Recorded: 86.2 gal
